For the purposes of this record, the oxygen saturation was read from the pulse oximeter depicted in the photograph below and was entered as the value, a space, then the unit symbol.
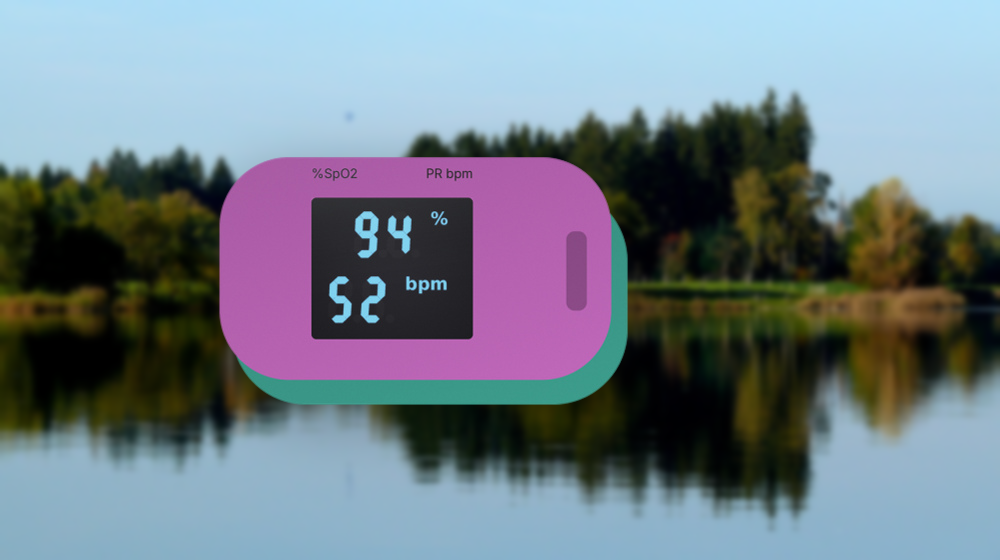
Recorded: 94 %
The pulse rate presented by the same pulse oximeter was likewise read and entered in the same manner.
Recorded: 52 bpm
